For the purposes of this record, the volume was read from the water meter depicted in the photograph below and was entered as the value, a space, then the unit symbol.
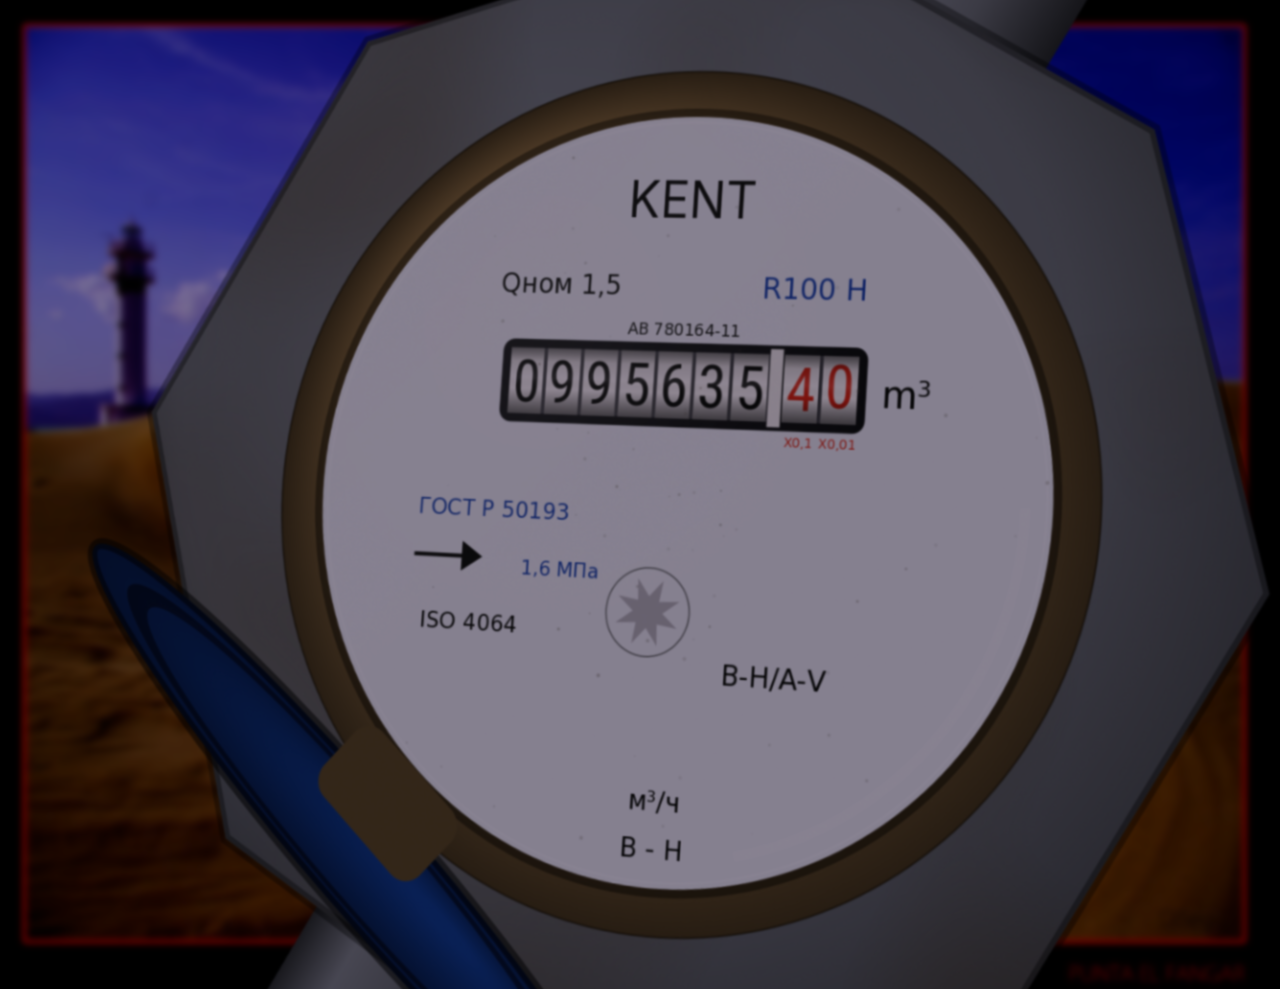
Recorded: 995635.40 m³
